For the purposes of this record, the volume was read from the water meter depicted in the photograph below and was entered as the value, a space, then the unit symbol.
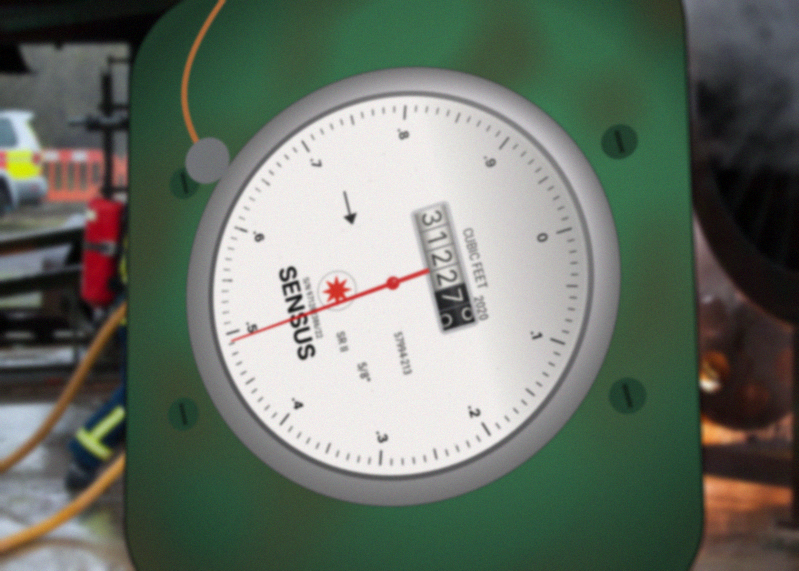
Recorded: 312278.49 ft³
